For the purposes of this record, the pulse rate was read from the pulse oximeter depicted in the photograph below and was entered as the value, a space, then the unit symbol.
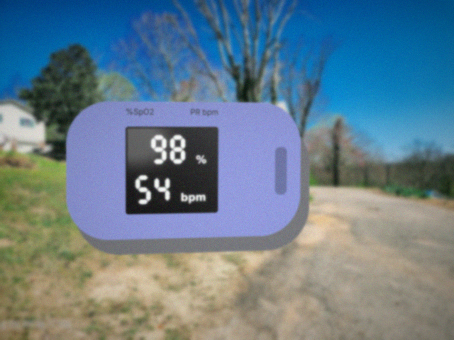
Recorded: 54 bpm
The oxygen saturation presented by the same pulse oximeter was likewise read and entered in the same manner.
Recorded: 98 %
